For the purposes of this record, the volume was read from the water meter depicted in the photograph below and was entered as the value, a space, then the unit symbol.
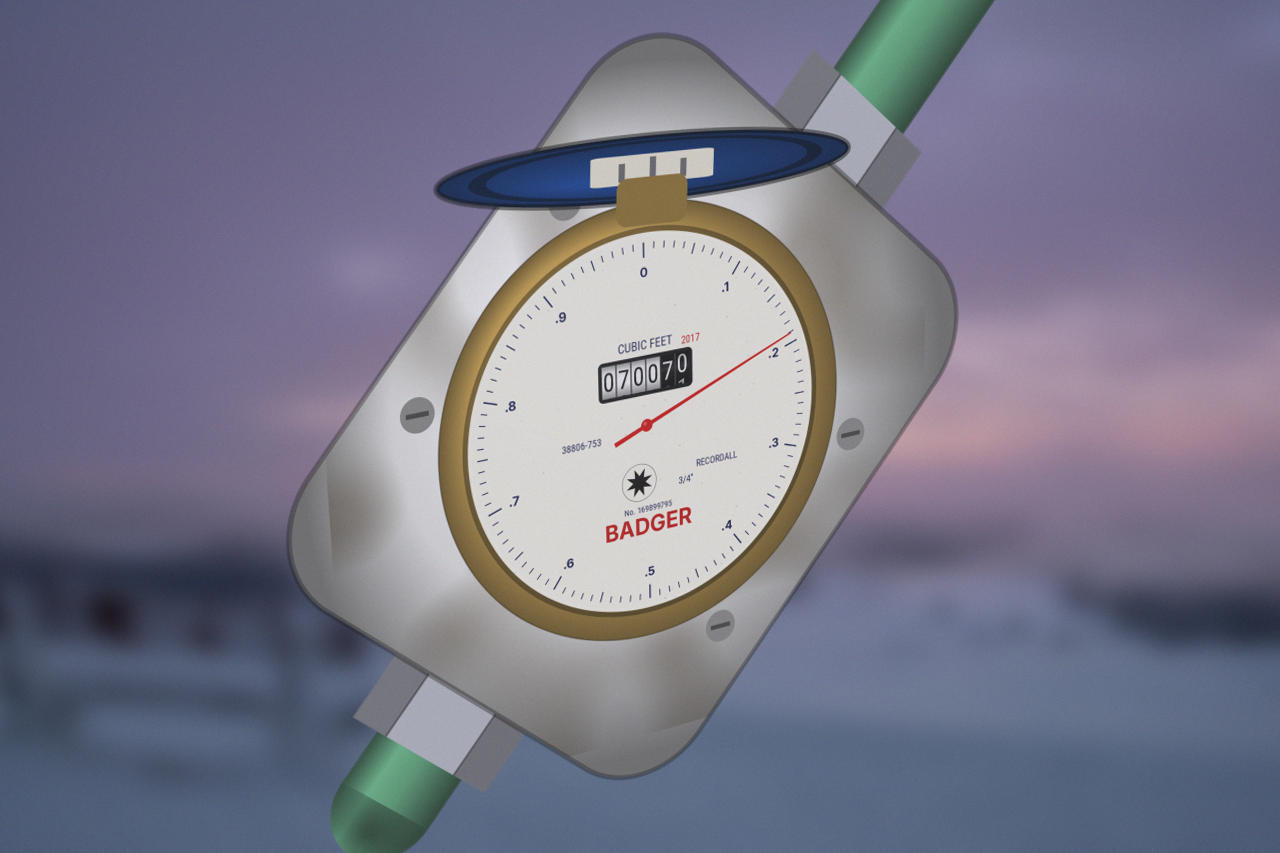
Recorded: 70070.19 ft³
